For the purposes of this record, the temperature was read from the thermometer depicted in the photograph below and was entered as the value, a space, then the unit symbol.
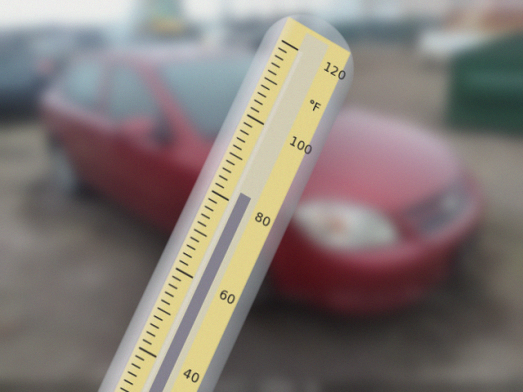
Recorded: 83 °F
